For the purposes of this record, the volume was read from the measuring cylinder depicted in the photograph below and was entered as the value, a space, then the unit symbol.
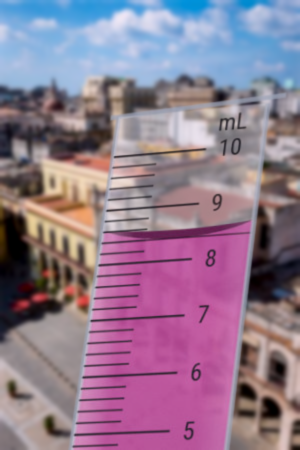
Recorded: 8.4 mL
